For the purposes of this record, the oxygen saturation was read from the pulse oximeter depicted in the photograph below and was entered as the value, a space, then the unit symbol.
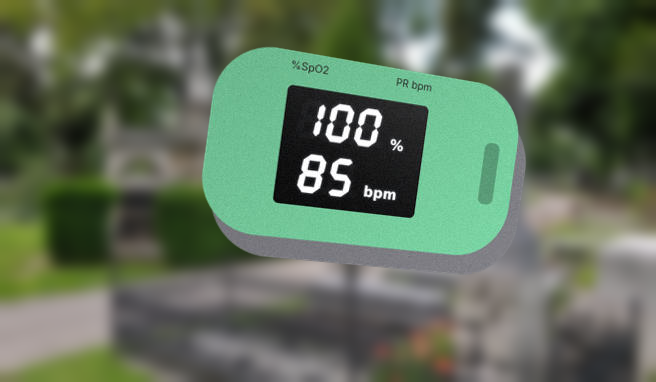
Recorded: 100 %
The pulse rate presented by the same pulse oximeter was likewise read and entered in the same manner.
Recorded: 85 bpm
